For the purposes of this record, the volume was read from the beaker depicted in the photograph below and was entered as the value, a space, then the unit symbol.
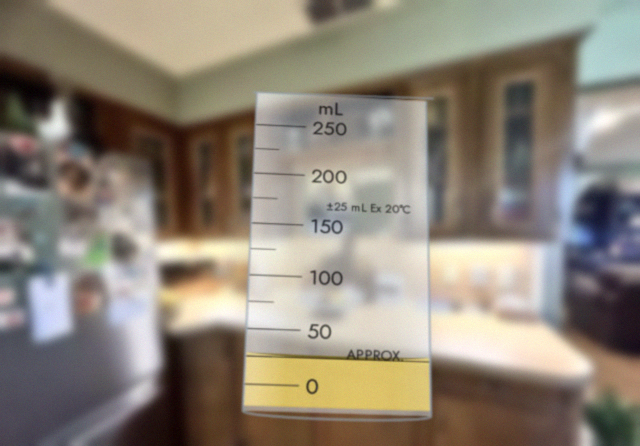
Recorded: 25 mL
